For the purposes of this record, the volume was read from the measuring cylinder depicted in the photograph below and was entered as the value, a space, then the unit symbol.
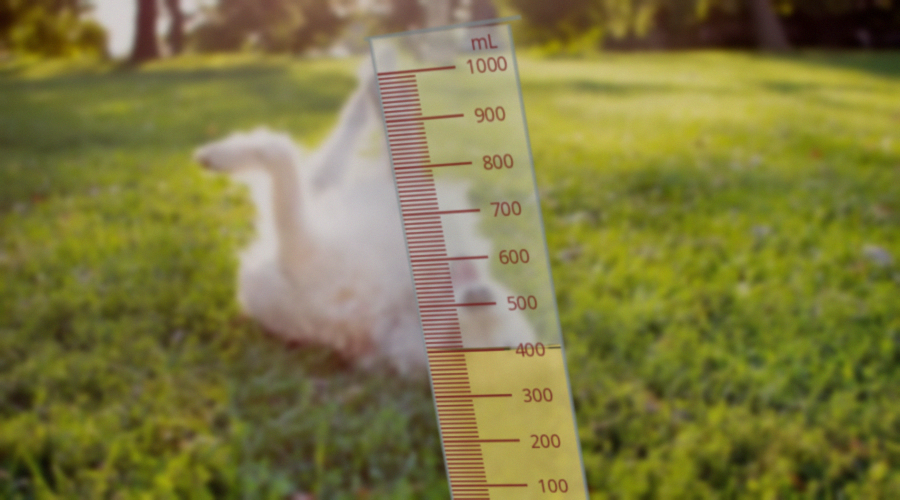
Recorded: 400 mL
